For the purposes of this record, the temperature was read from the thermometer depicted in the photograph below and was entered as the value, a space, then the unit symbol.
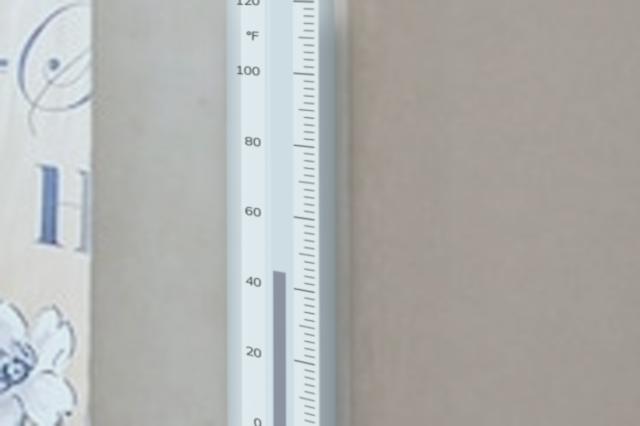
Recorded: 44 °F
